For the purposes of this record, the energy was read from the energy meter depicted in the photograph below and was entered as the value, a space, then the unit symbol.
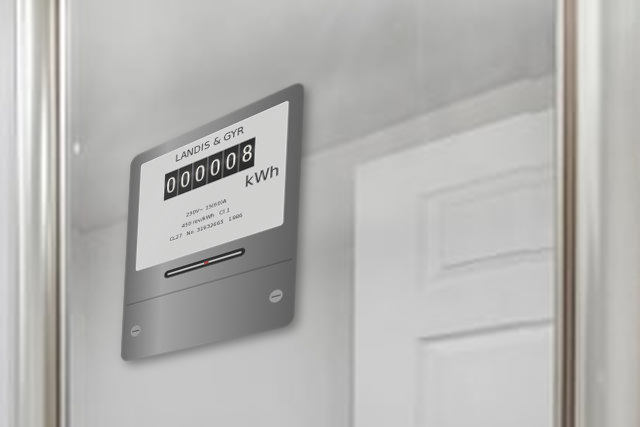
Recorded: 8 kWh
